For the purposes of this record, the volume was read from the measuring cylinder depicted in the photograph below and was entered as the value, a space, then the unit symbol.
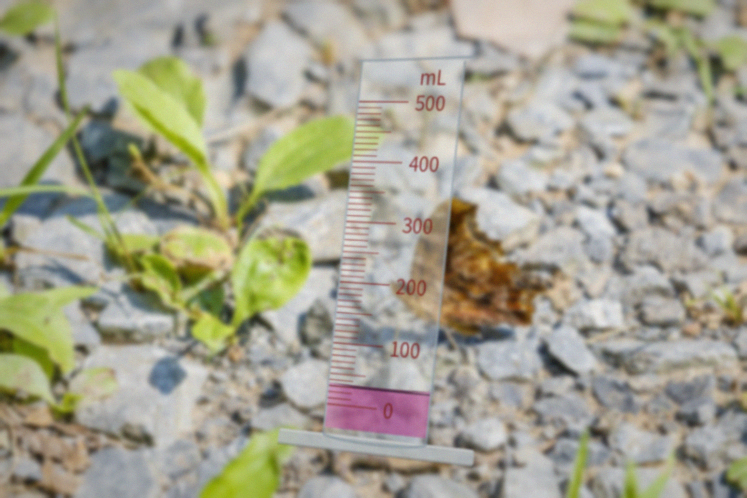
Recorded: 30 mL
